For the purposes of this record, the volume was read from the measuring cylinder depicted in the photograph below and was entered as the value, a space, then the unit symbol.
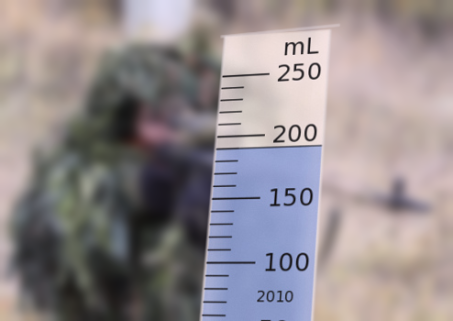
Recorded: 190 mL
